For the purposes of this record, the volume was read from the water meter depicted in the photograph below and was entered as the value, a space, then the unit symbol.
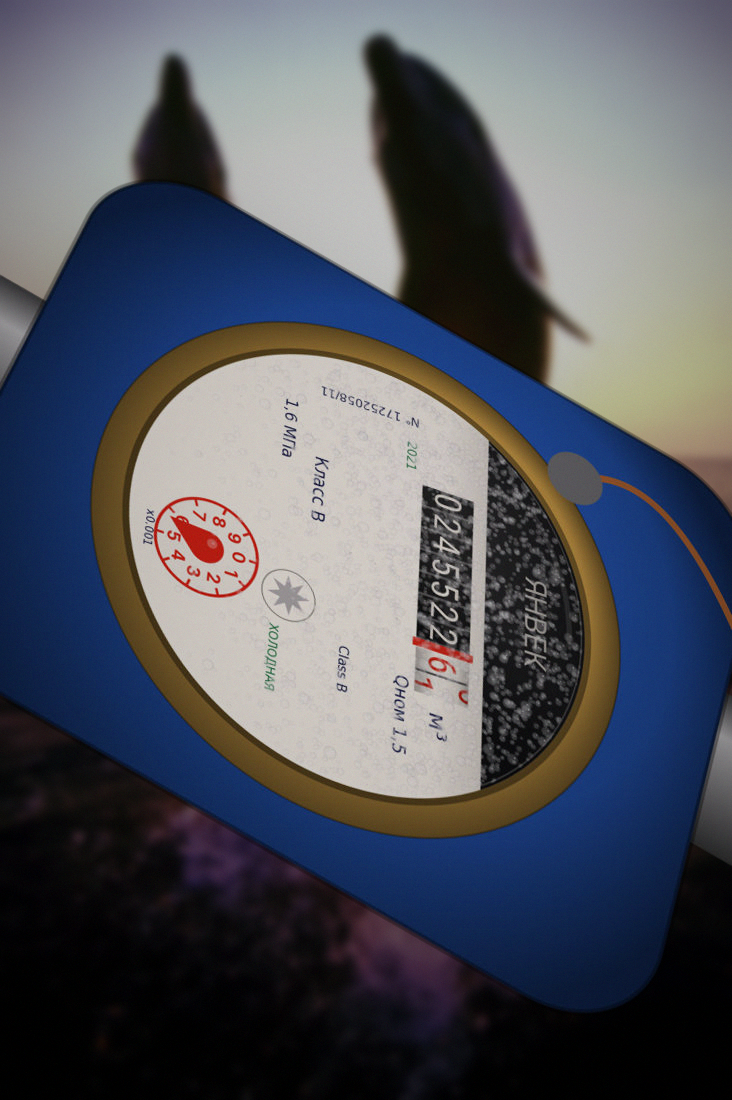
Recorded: 245522.605 m³
